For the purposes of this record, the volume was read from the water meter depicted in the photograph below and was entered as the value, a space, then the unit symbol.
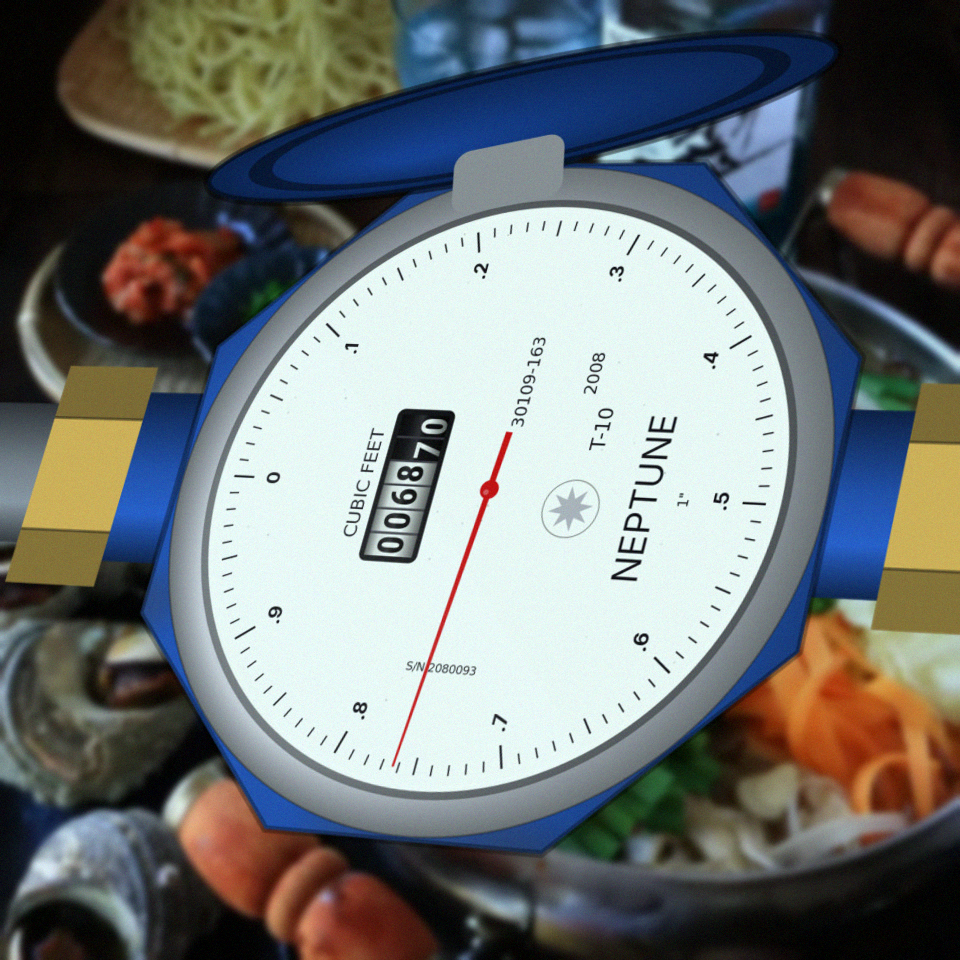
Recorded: 6869.76 ft³
